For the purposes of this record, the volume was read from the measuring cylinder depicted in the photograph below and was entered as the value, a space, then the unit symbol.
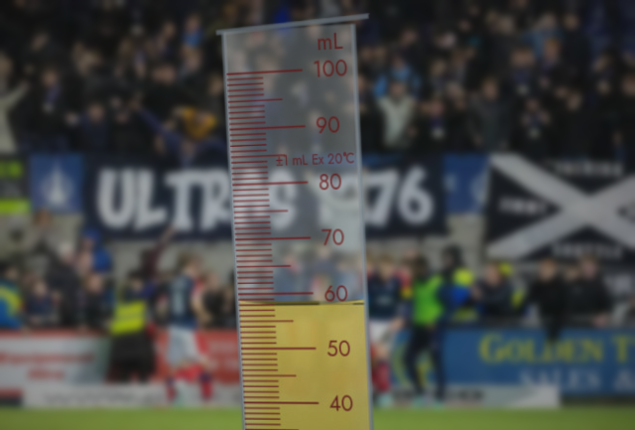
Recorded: 58 mL
